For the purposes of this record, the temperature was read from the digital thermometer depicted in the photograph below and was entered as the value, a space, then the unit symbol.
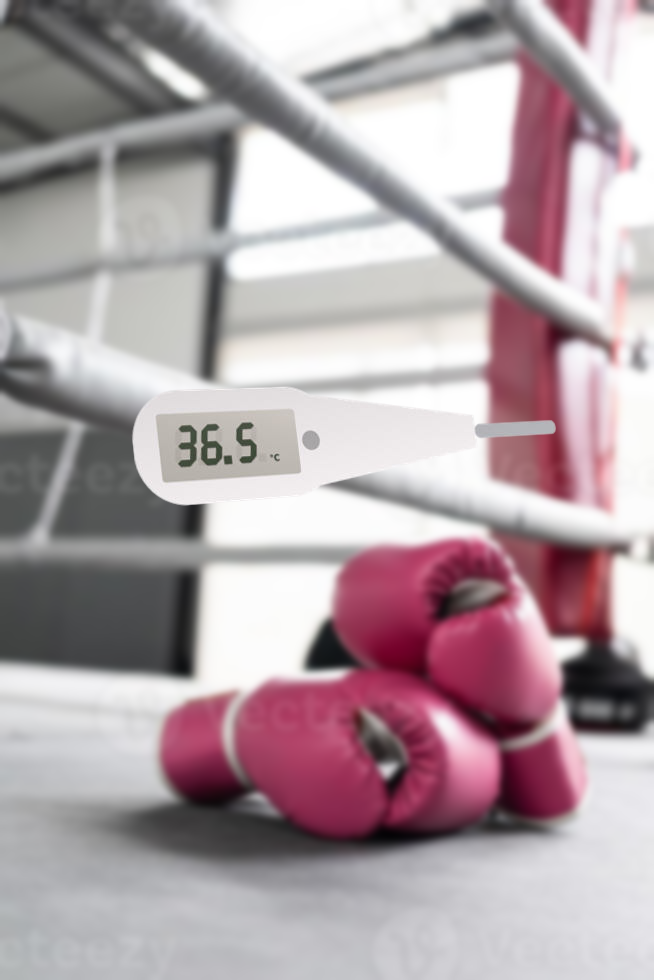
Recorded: 36.5 °C
